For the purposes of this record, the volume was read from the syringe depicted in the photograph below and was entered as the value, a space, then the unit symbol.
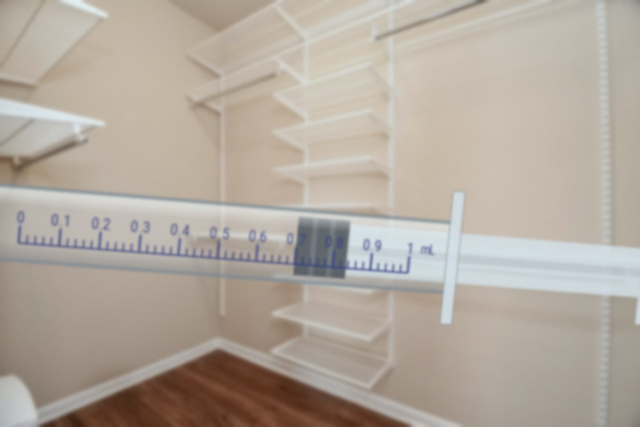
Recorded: 0.7 mL
